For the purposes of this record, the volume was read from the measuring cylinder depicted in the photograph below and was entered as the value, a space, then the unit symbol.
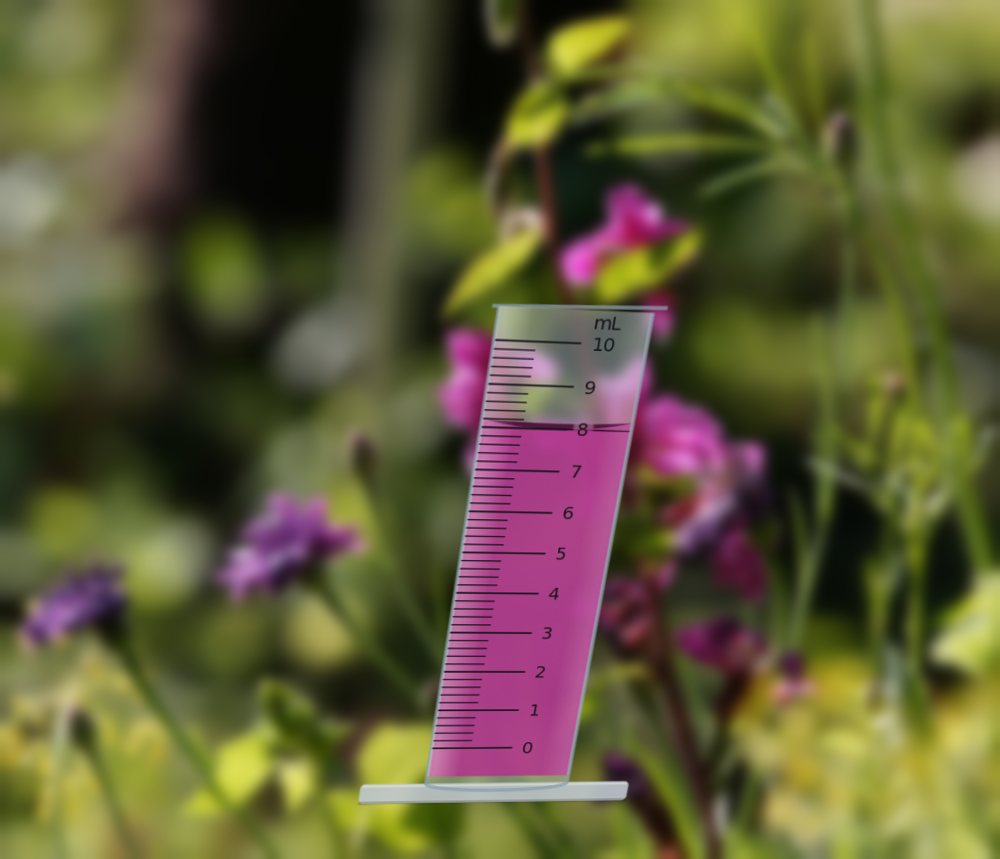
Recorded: 8 mL
